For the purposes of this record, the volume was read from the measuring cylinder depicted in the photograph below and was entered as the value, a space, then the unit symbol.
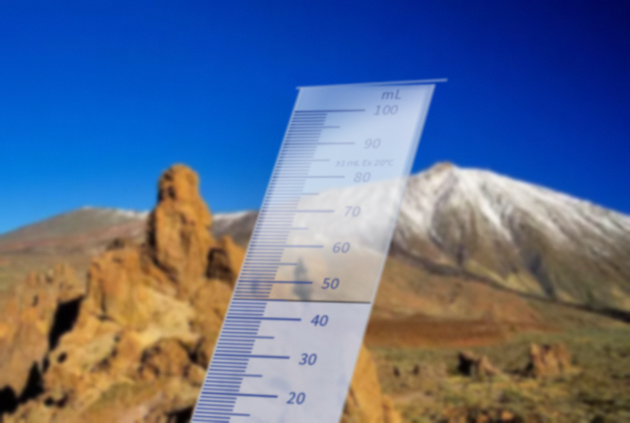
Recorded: 45 mL
